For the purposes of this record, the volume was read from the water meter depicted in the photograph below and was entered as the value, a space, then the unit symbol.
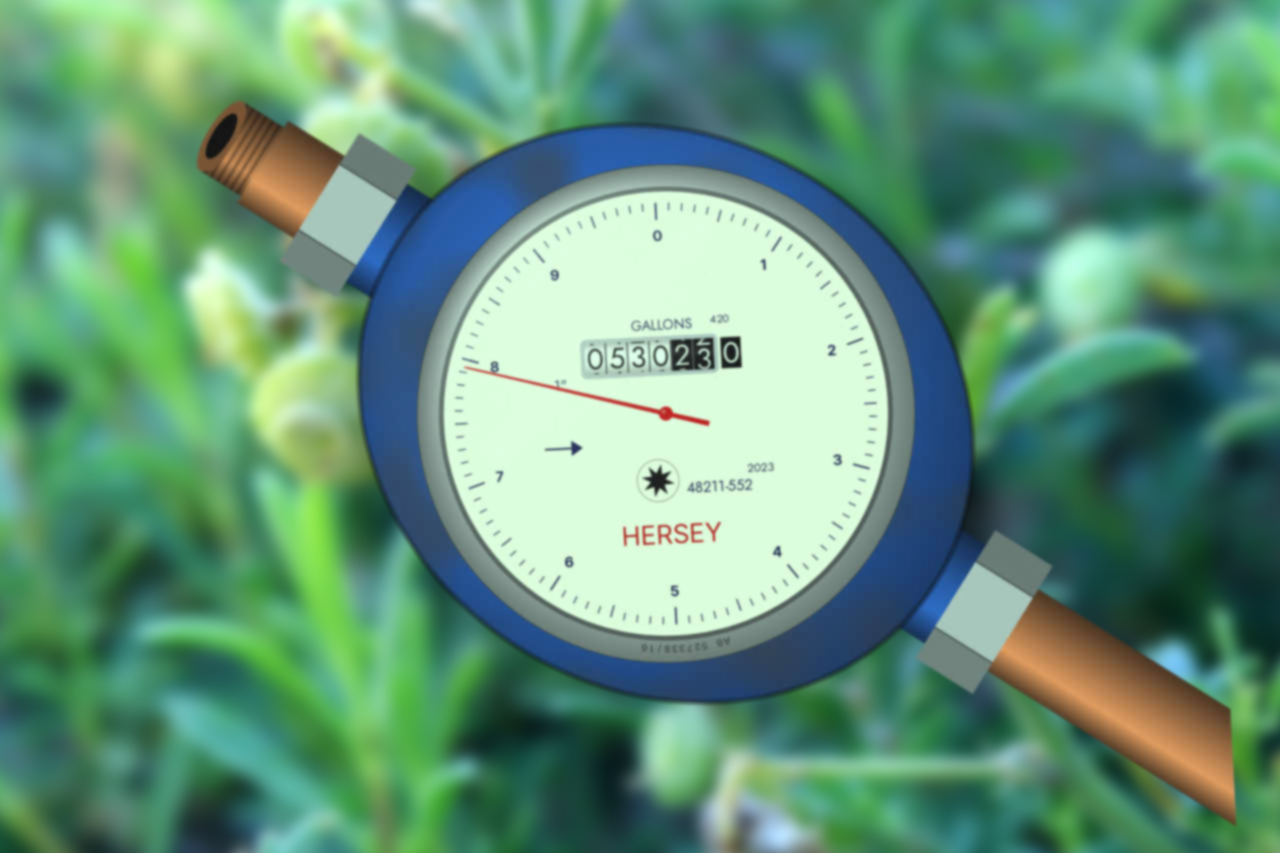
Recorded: 530227.9 gal
